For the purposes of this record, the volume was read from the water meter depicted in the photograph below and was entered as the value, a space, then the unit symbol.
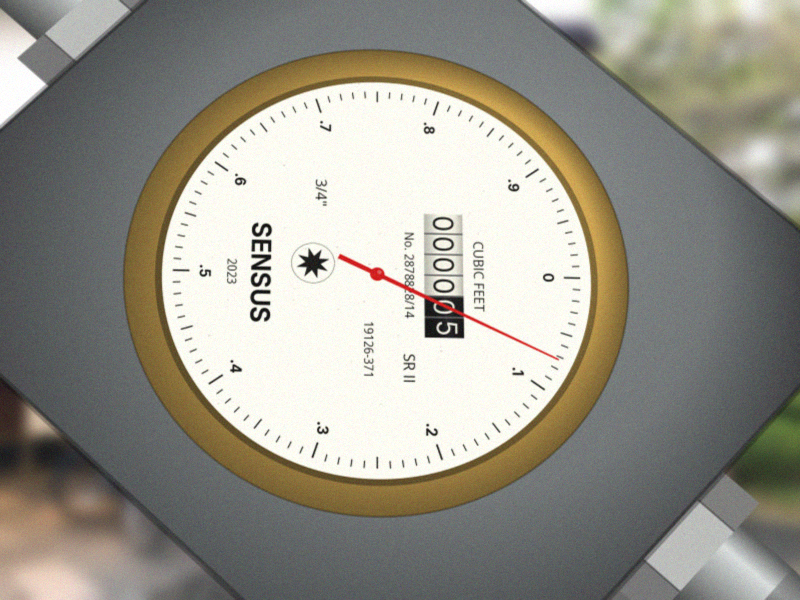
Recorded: 5.07 ft³
